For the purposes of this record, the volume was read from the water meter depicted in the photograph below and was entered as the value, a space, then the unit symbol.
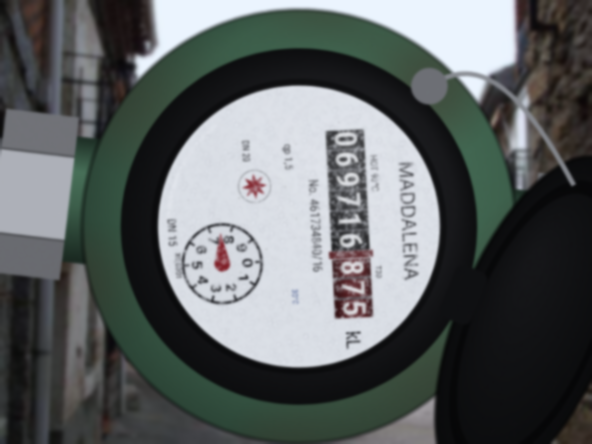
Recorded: 69716.8757 kL
